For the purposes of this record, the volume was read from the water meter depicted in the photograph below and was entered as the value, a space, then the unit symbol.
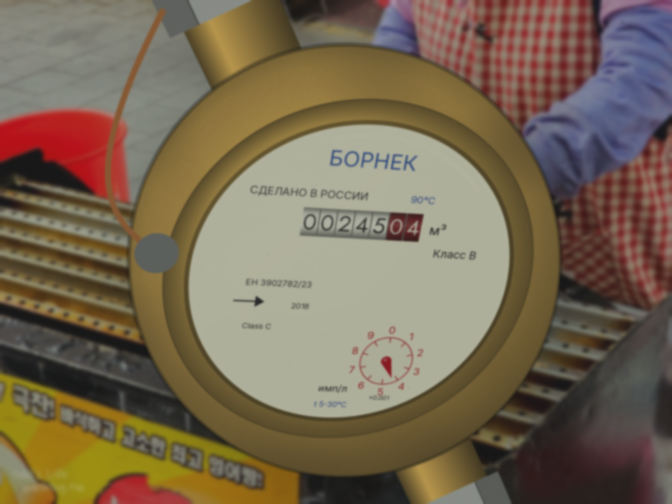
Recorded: 245.044 m³
